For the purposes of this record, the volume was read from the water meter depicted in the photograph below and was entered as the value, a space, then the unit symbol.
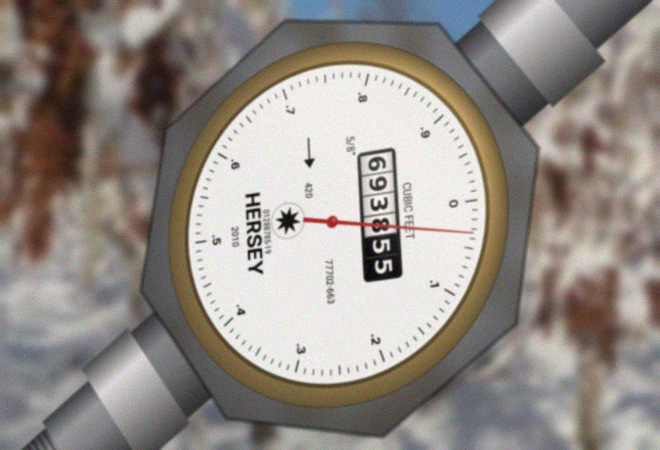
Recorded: 693855.03 ft³
